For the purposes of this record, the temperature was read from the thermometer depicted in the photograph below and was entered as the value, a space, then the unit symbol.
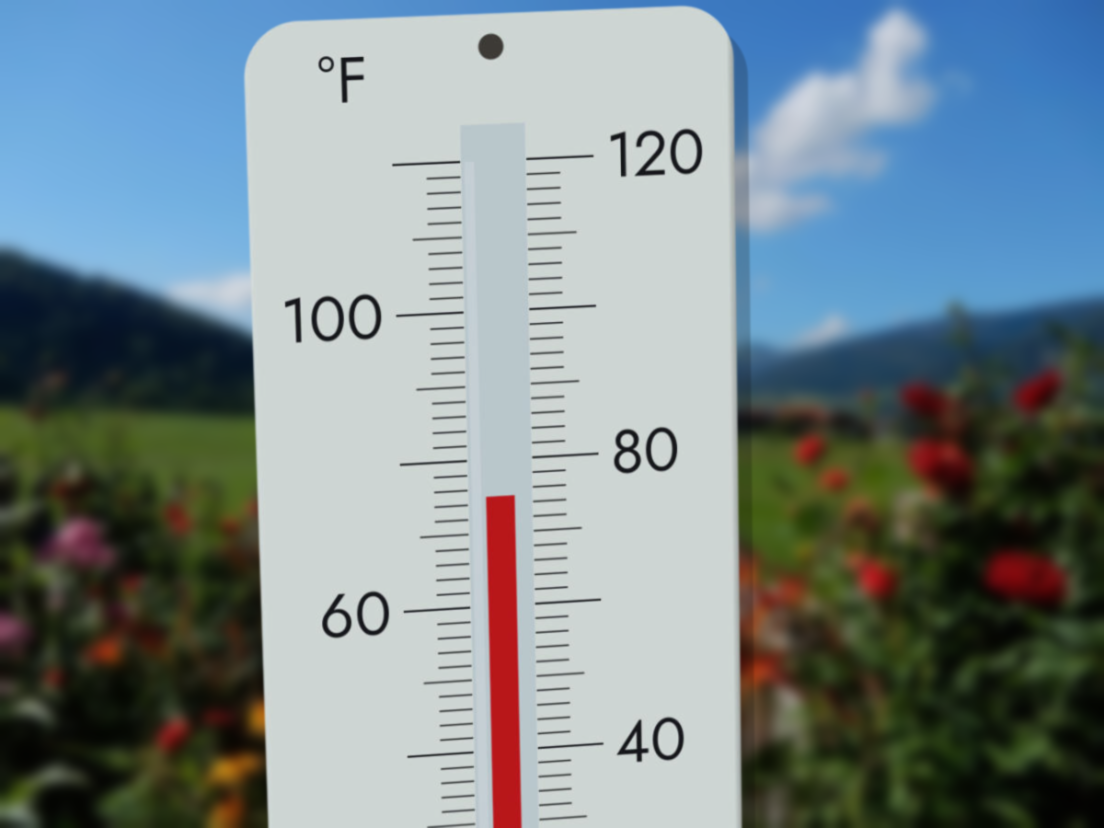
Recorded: 75 °F
